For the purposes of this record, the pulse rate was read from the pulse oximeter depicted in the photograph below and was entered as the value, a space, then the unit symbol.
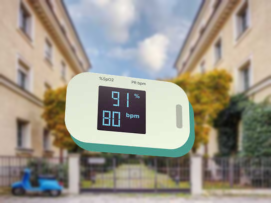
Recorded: 80 bpm
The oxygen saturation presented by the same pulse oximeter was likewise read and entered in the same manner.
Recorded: 91 %
